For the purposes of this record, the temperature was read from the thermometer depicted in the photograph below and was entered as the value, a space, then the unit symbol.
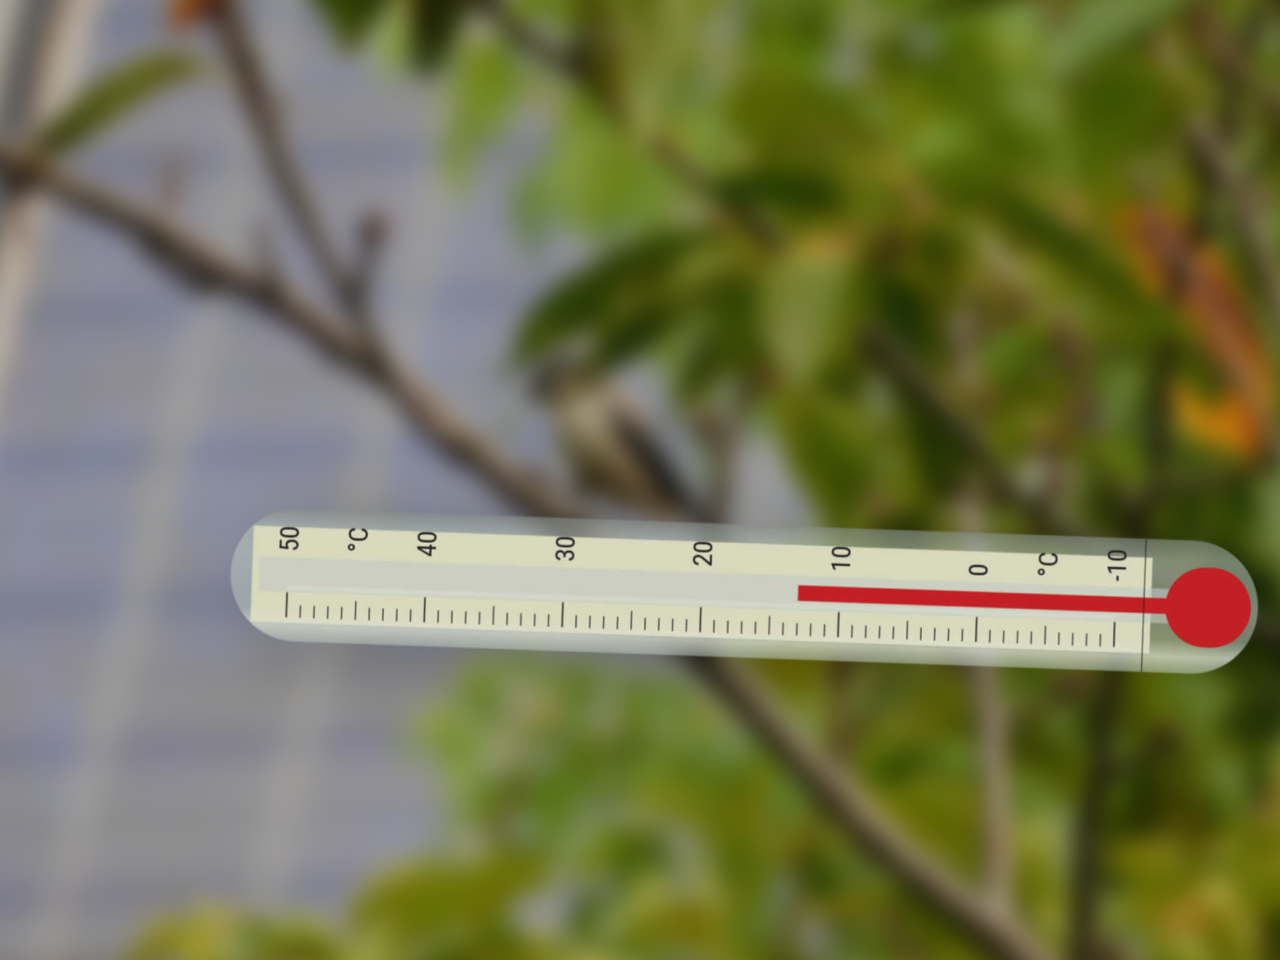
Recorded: 13 °C
